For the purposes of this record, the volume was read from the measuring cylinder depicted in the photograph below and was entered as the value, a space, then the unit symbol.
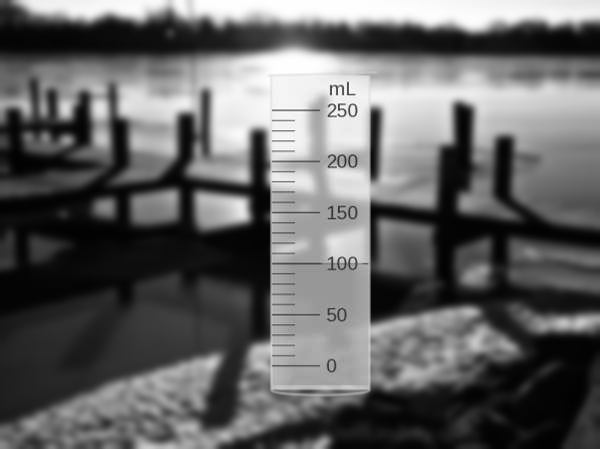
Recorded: 100 mL
